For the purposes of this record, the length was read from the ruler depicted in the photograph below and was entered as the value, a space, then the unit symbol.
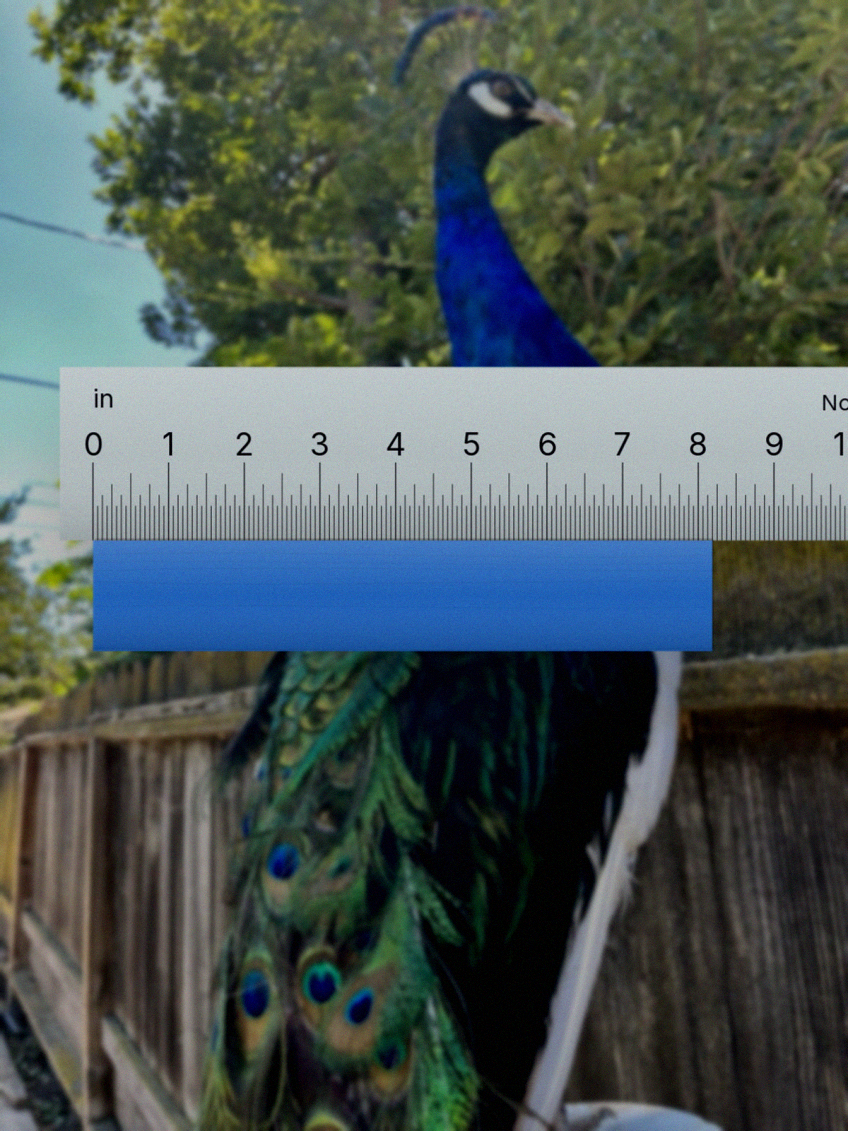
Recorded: 8.1875 in
